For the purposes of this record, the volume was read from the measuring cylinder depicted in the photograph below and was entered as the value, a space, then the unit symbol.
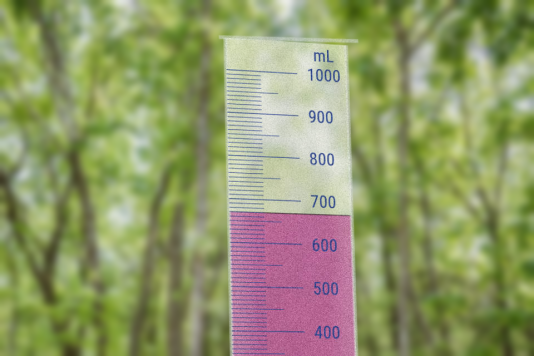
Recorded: 670 mL
